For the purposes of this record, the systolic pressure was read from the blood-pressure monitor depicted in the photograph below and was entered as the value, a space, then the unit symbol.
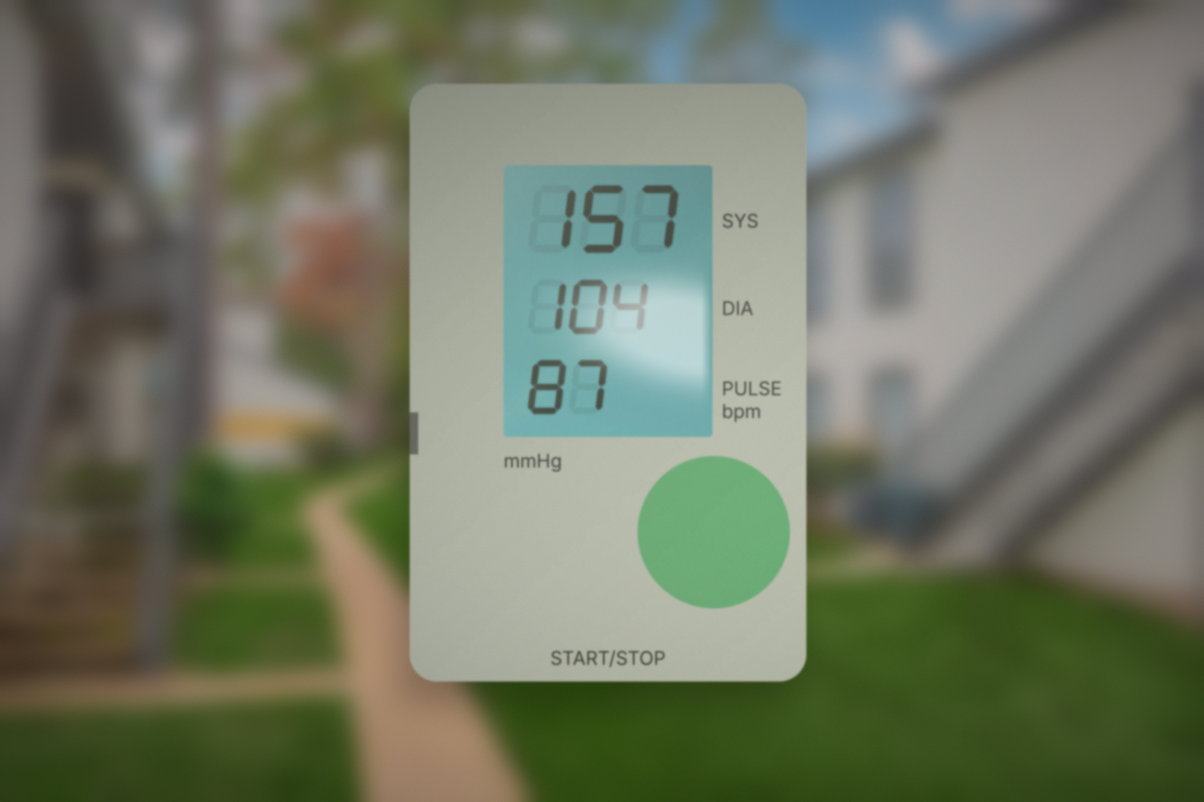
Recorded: 157 mmHg
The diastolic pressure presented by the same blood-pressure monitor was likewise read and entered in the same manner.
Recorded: 104 mmHg
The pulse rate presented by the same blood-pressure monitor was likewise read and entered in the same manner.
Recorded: 87 bpm
